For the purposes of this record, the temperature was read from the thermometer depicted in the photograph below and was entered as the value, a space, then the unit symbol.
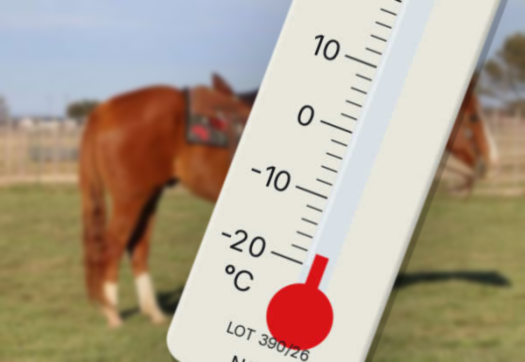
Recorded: -18 °C
